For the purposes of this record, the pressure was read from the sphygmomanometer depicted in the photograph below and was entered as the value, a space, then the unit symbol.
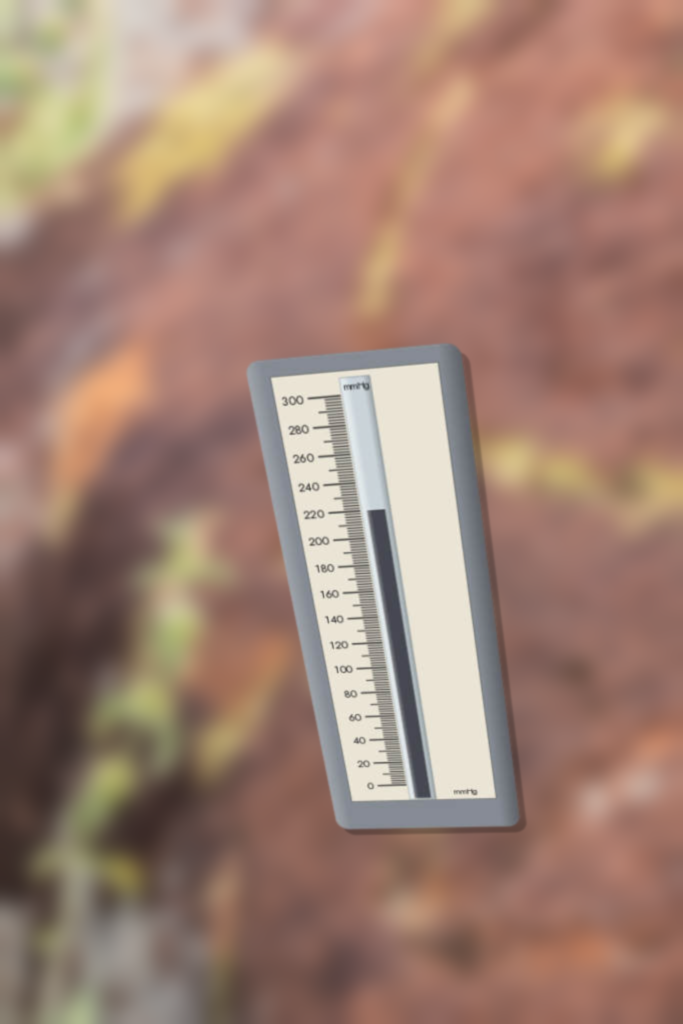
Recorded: 220 mmHg
